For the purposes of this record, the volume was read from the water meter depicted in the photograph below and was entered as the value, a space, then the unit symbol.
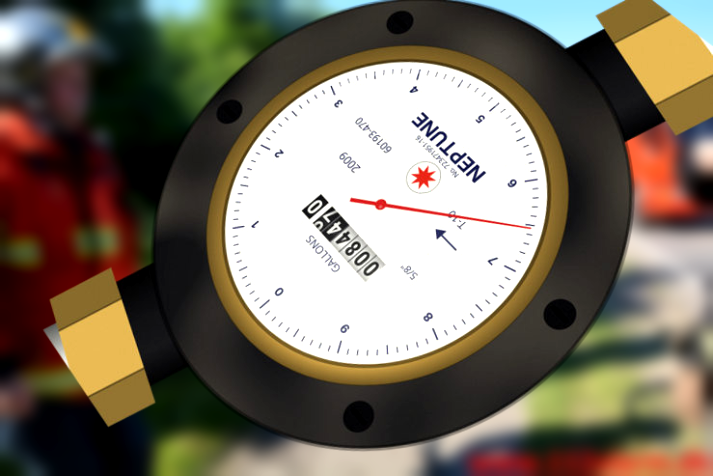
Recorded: 84466.5 gal
